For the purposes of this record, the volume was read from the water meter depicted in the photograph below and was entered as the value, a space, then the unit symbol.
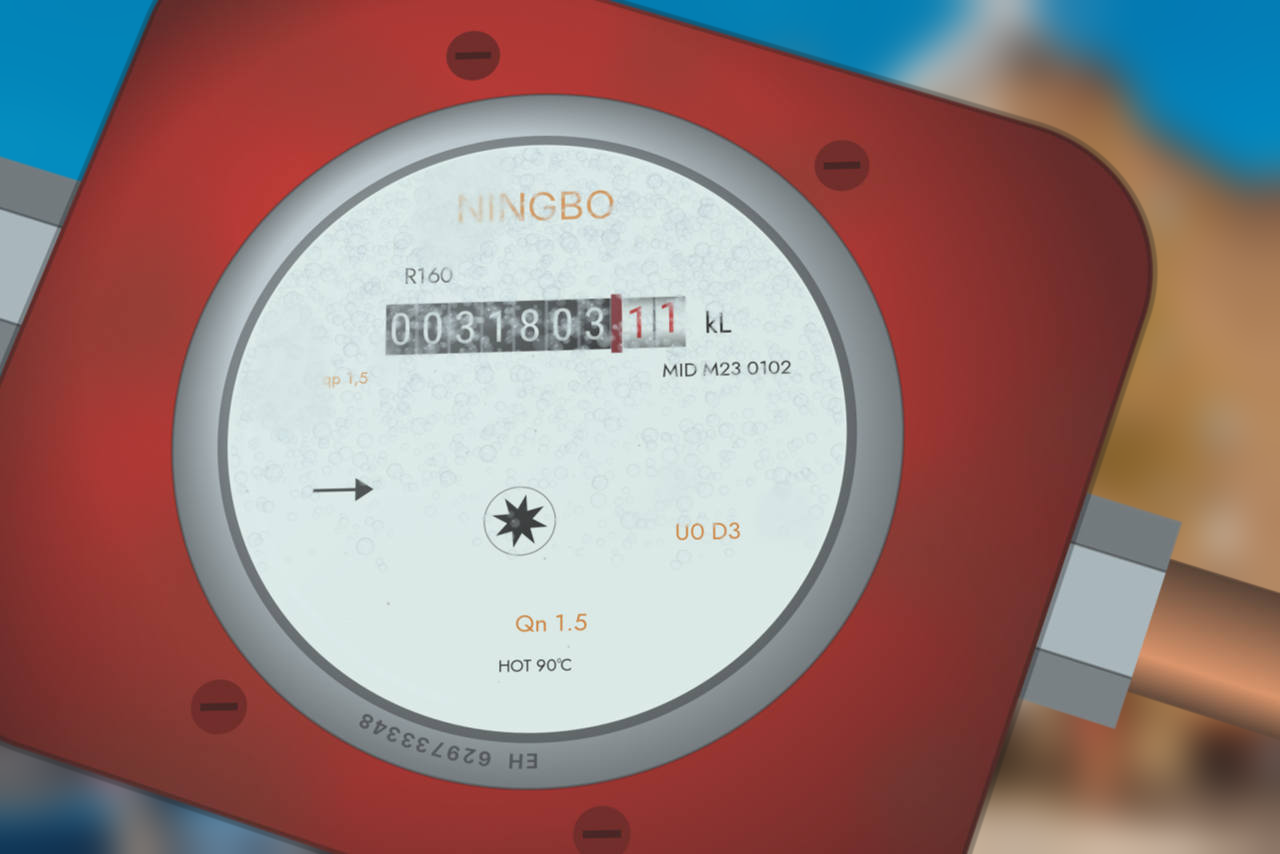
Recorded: 31803.11 kL
